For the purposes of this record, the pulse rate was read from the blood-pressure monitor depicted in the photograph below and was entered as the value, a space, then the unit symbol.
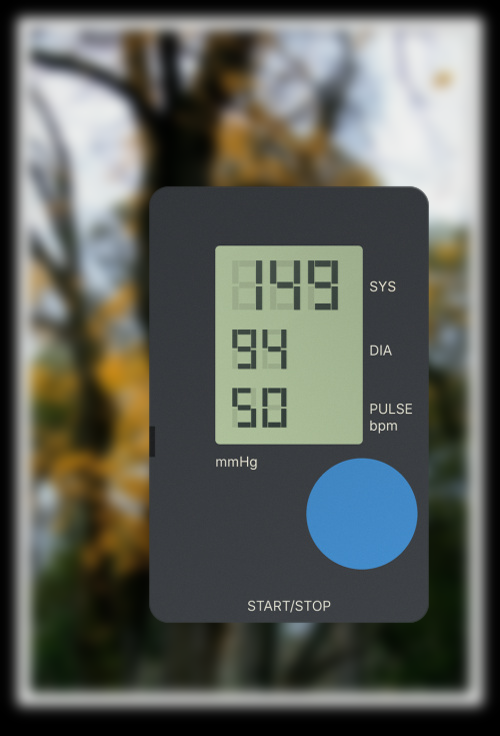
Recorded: 50 bpm
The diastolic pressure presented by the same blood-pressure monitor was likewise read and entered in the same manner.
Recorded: 94 mmHg
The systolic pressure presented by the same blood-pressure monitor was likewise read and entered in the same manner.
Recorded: 149 mmHg
